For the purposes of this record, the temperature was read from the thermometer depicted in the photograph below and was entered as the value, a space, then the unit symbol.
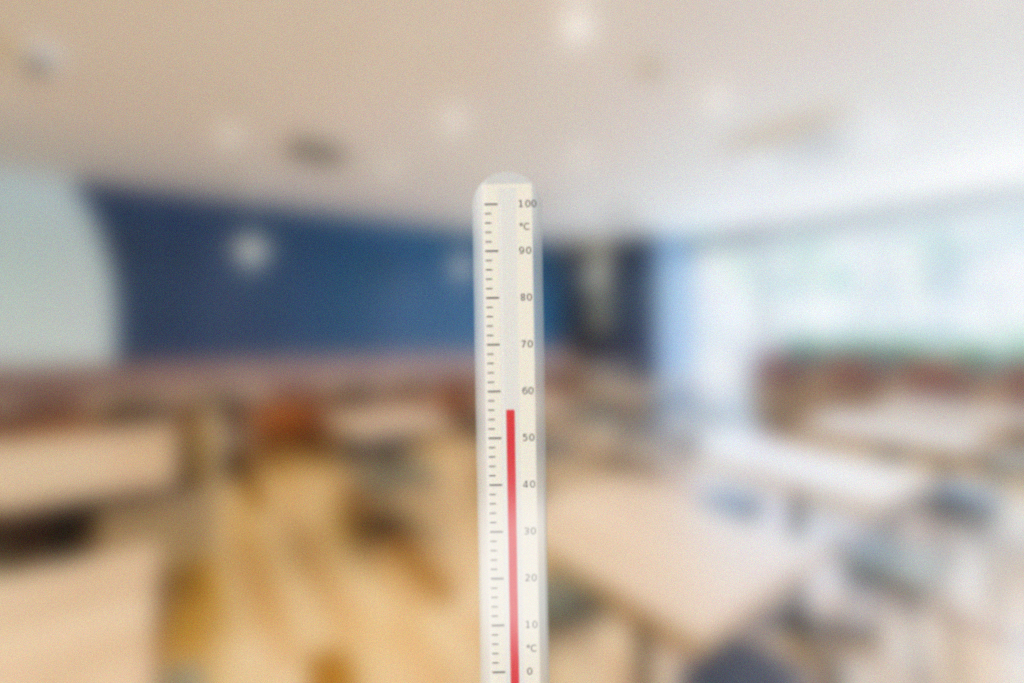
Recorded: 56 °C
